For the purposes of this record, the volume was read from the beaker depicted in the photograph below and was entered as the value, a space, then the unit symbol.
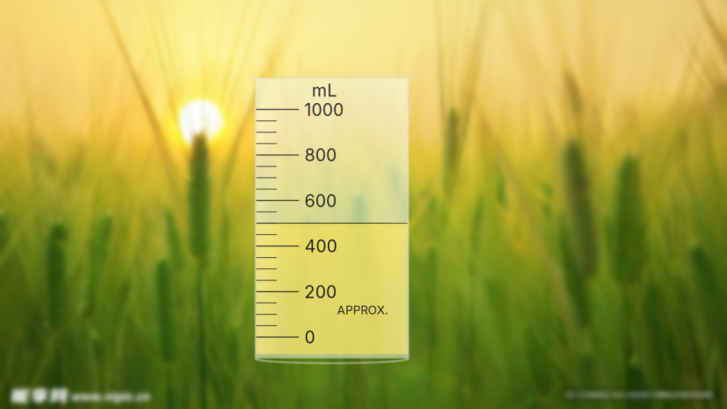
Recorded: 500 mL
